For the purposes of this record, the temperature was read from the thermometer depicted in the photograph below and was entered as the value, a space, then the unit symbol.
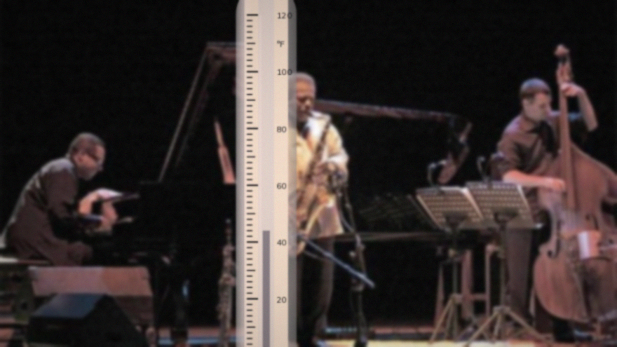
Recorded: 44 °F
